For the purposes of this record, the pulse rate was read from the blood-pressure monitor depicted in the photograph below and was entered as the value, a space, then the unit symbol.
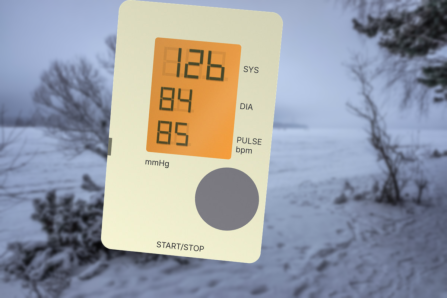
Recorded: 85 bpm
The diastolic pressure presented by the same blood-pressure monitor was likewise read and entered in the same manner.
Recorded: 84 mmHg
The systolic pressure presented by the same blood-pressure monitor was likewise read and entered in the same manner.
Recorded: 126 mmHg
